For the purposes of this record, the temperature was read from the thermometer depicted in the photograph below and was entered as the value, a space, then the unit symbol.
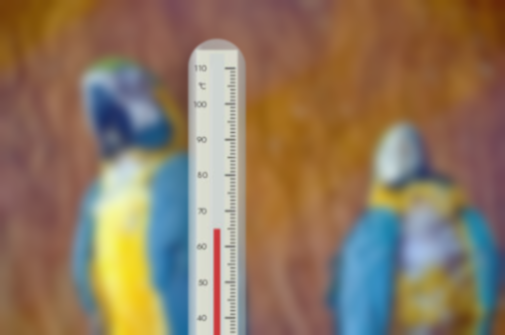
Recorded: 65 °C
